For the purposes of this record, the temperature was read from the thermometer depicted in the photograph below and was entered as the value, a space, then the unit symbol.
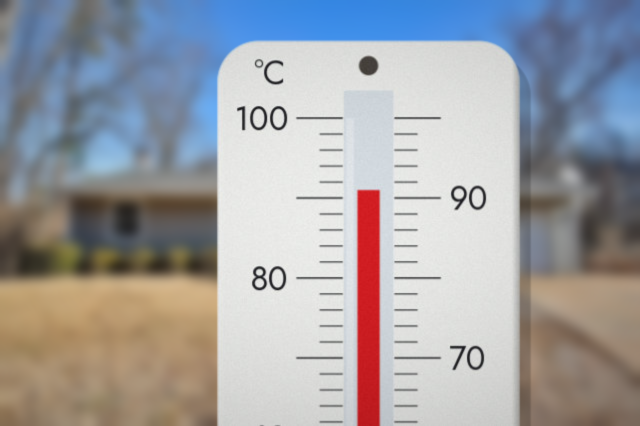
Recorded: 91 °C
